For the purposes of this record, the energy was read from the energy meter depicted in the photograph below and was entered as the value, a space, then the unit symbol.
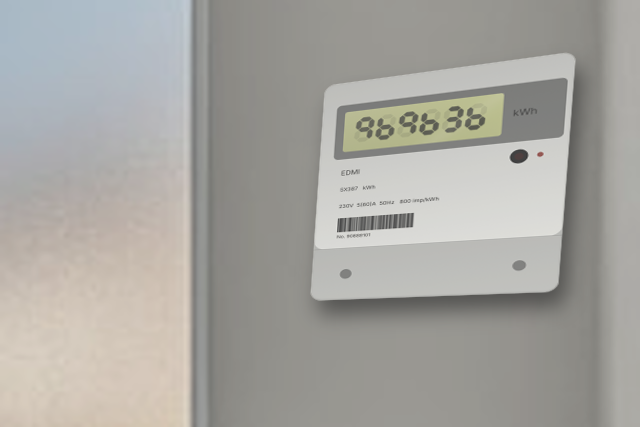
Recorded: 969636 kWh
